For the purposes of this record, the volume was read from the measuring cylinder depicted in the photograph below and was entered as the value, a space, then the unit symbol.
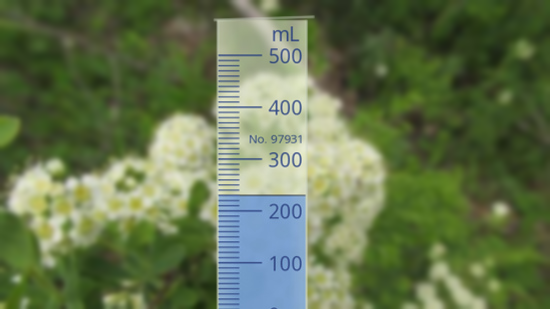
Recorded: 230 mL
